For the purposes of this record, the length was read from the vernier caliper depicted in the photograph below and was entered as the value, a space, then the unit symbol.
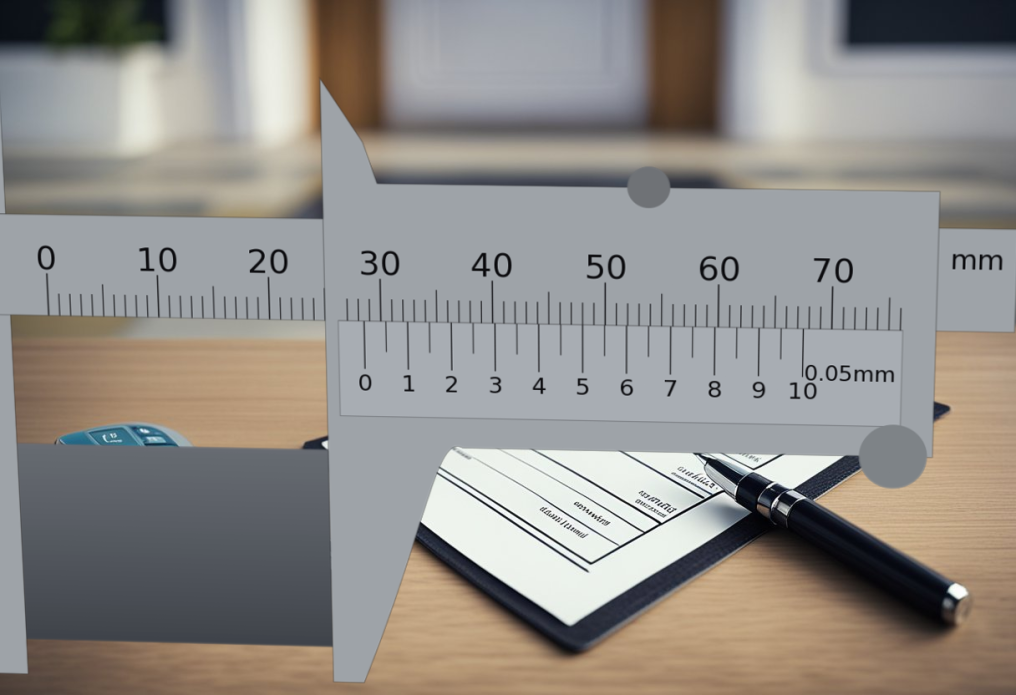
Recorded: 28.5 mm
